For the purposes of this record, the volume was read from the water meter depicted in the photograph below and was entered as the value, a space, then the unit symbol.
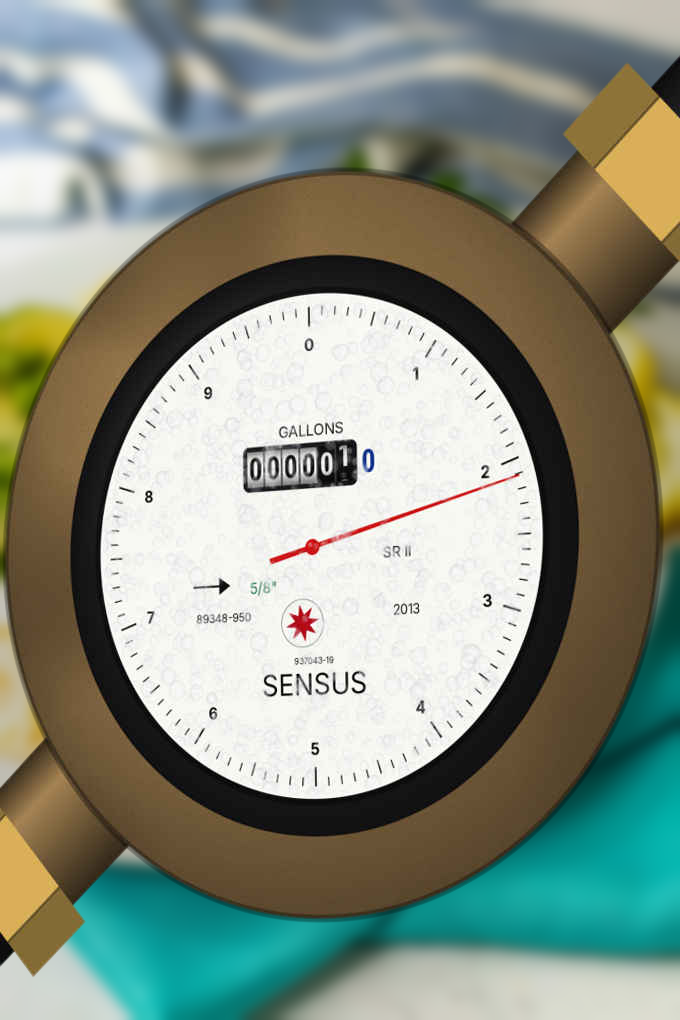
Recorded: 12.1 gal
